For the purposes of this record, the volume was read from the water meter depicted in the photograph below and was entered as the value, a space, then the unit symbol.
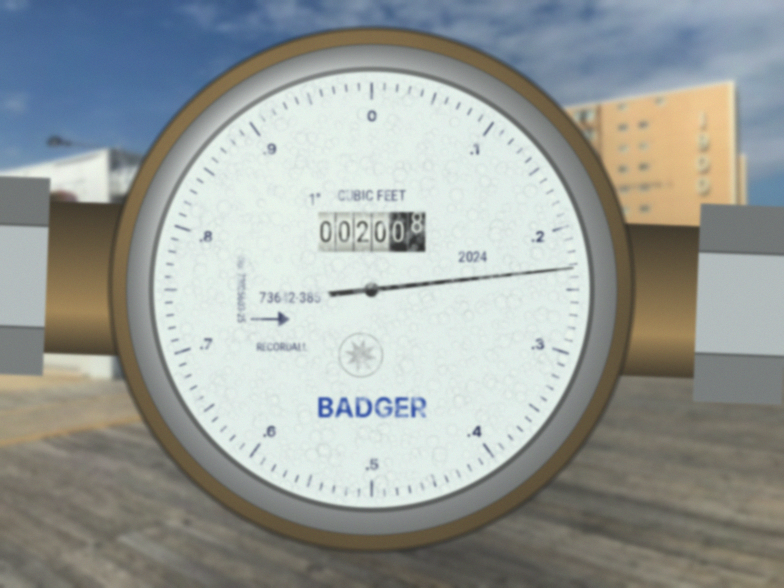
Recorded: 2008.23 ft³
